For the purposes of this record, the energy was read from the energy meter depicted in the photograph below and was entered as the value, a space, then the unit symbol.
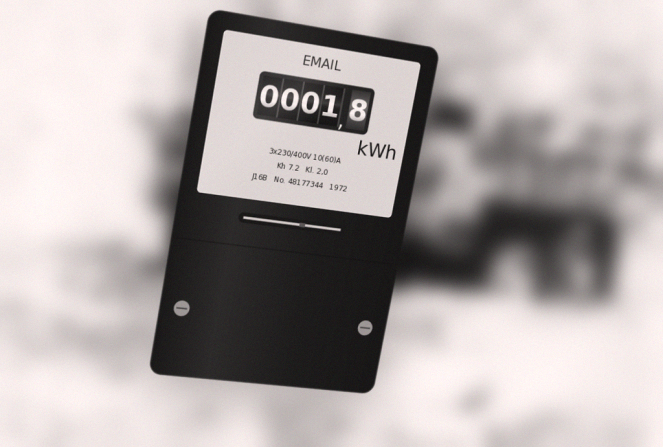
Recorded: 1.8 kWh
